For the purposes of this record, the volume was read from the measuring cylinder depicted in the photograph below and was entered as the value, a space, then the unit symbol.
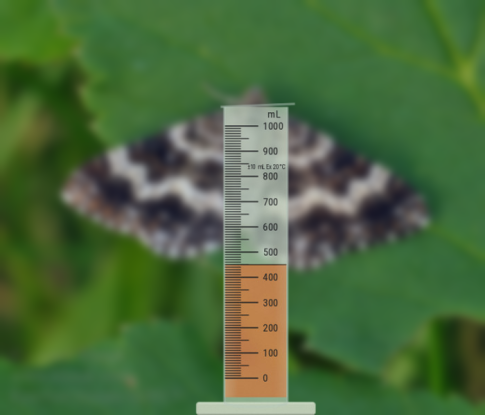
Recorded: 450 mL
